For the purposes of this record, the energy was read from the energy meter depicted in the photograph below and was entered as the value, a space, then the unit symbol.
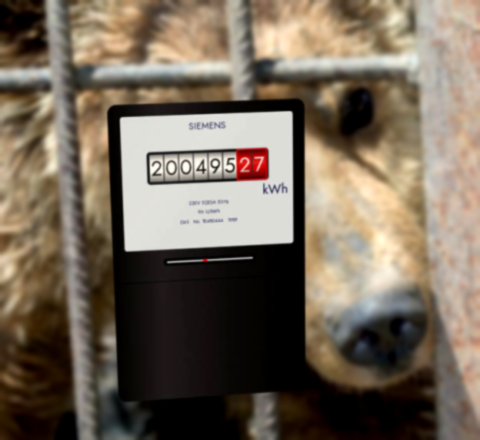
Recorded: 200495.27 kWh
